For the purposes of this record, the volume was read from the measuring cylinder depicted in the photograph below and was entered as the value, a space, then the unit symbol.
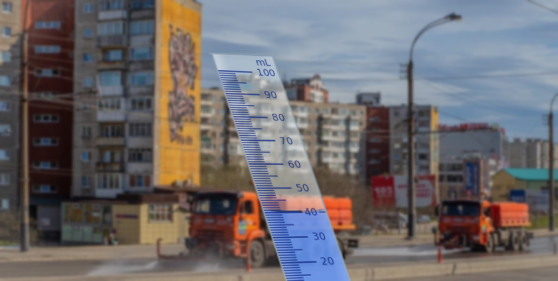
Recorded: 40 mL
